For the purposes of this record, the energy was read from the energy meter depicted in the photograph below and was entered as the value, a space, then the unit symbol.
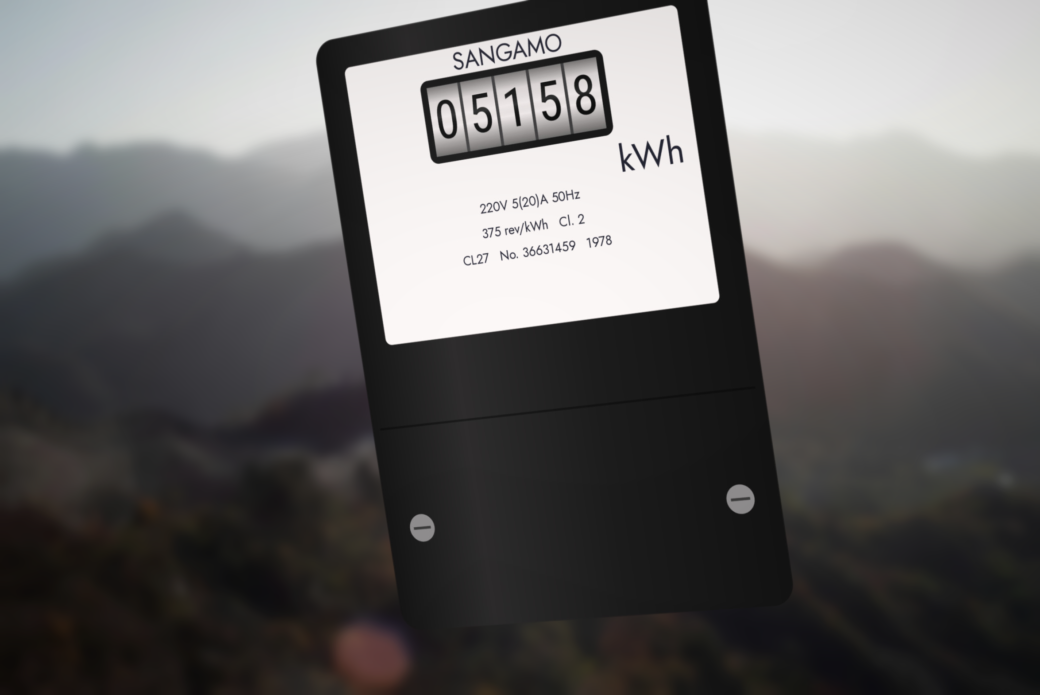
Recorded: 5158 kWh
